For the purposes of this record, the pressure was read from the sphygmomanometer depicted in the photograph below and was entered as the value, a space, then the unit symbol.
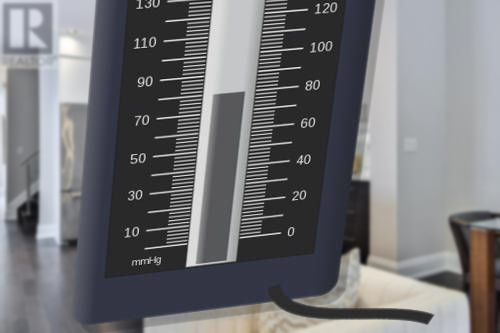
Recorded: 80 mmHg
